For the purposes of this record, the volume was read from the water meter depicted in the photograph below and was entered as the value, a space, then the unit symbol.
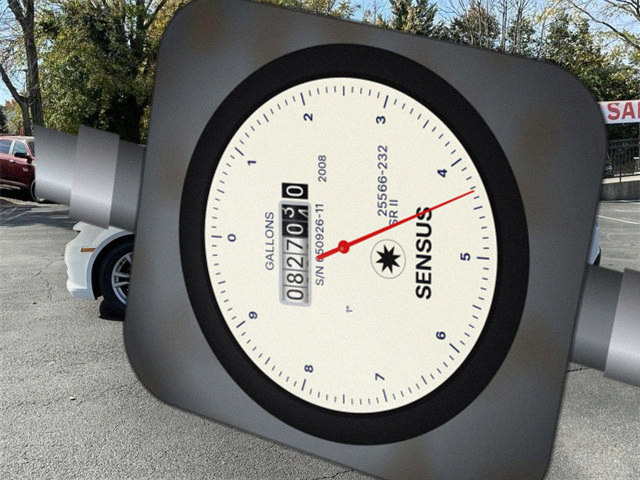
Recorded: 827034.3 gal
